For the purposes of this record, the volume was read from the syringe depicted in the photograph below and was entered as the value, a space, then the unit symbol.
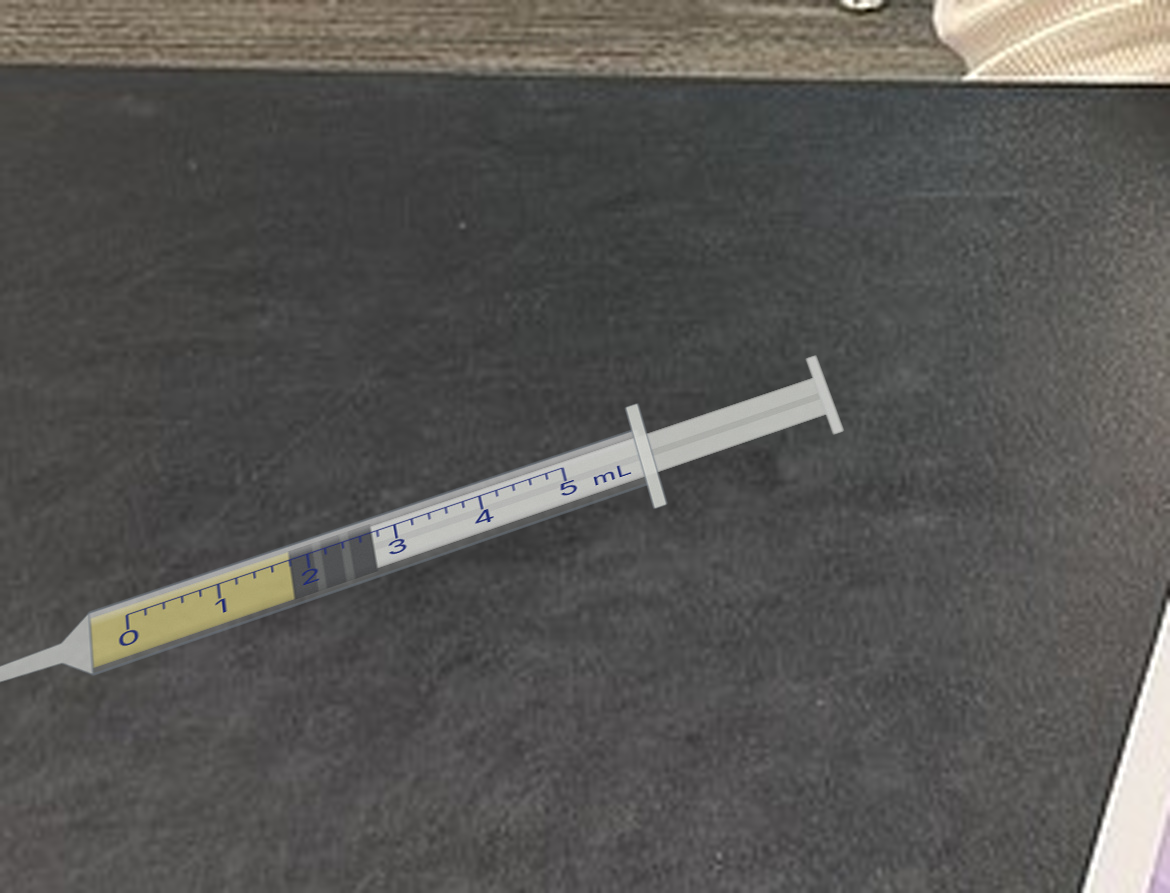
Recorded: 1.8 mL
